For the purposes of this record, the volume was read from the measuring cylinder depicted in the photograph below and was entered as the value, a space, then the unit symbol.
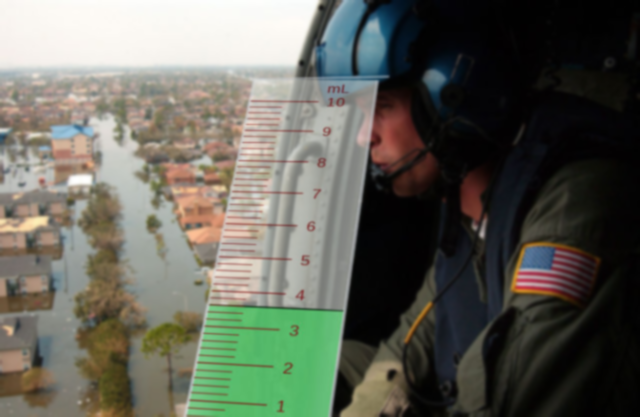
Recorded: 3.6 mL
